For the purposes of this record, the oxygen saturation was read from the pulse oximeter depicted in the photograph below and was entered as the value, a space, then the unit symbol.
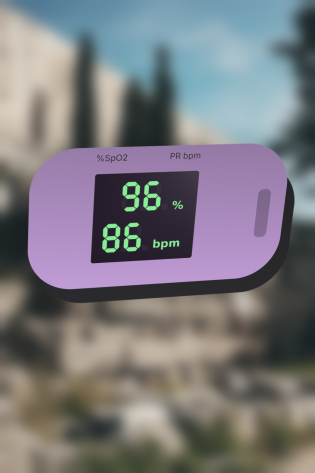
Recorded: 96 %
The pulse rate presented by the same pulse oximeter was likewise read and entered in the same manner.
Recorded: 86 bpm
